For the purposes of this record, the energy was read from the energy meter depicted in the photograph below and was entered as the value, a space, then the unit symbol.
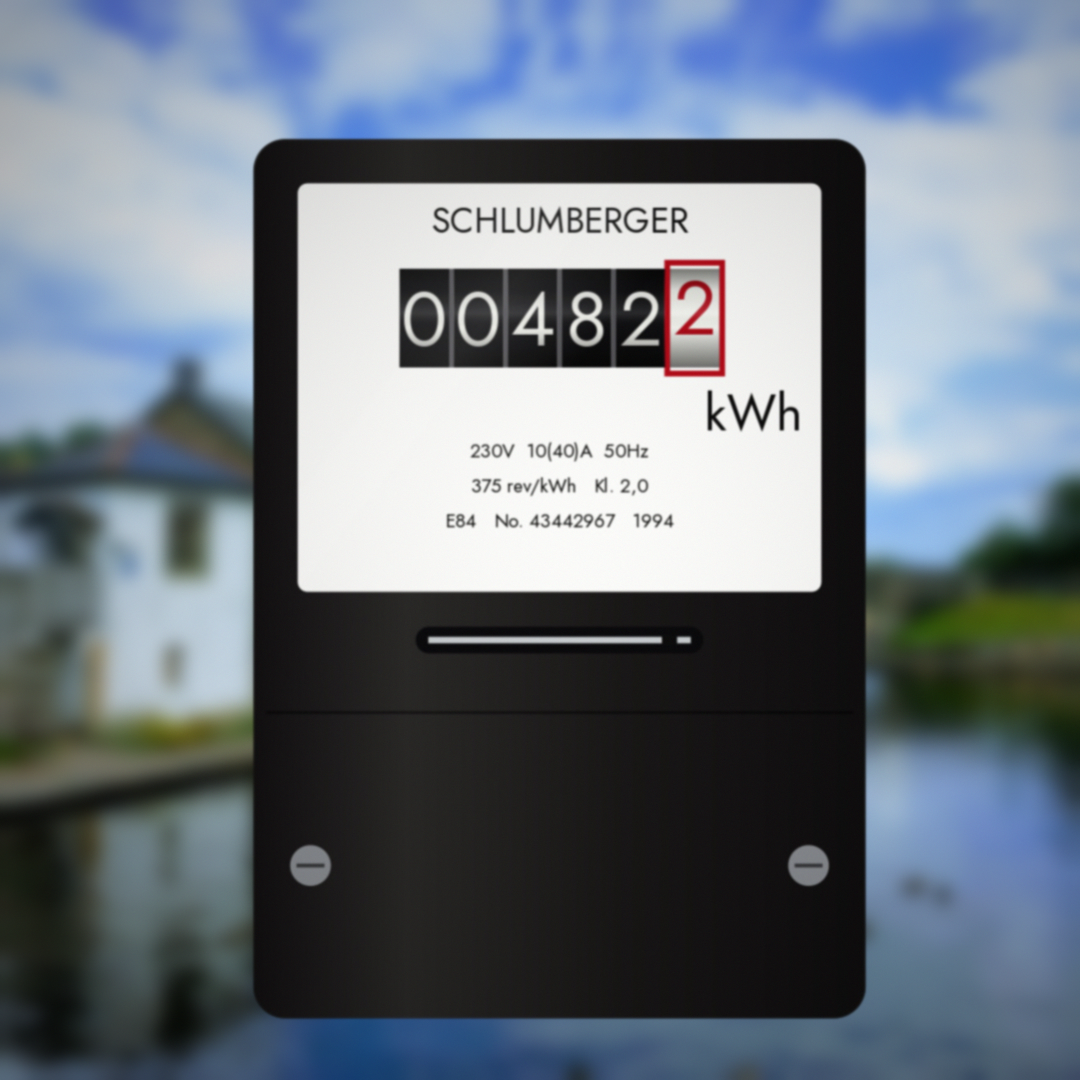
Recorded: 482.2 kWh
